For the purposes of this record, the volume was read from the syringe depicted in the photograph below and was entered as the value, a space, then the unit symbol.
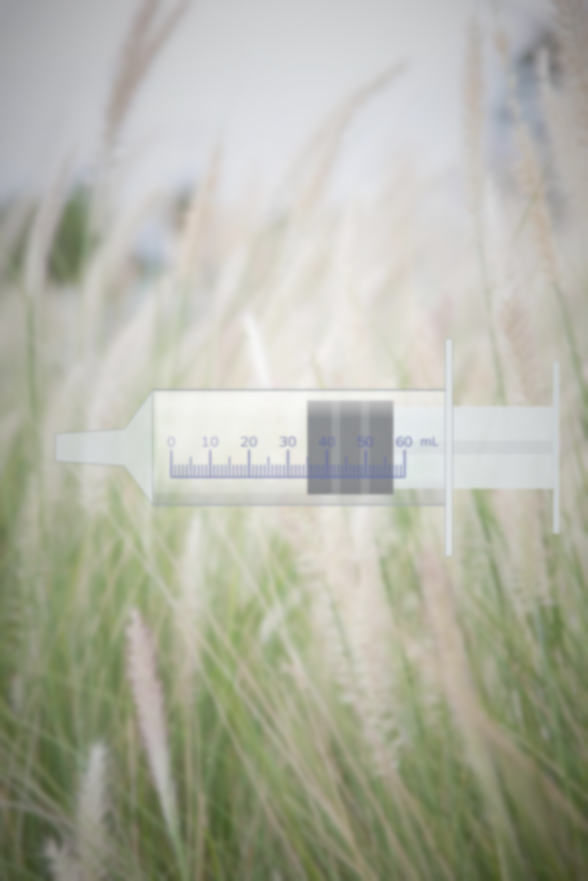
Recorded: 35 mL
